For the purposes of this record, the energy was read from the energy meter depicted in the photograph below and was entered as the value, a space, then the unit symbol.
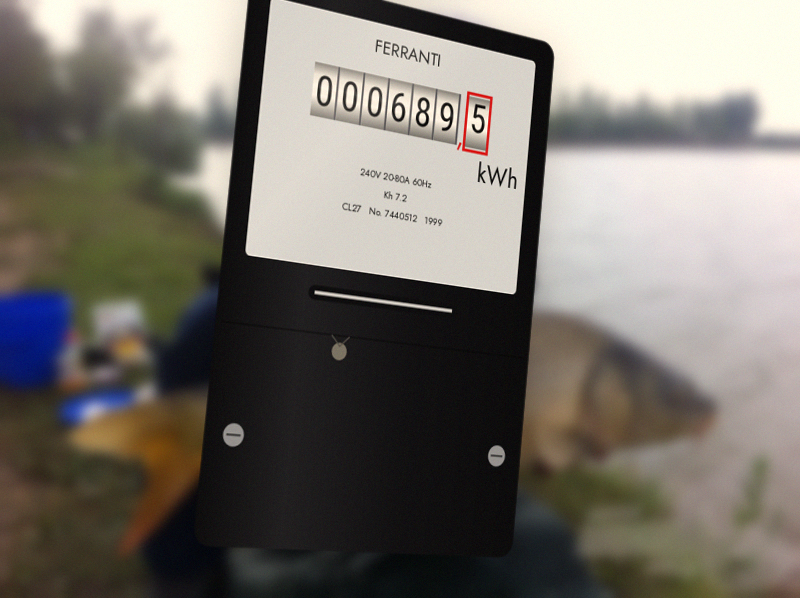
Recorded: 689.5 kWh
